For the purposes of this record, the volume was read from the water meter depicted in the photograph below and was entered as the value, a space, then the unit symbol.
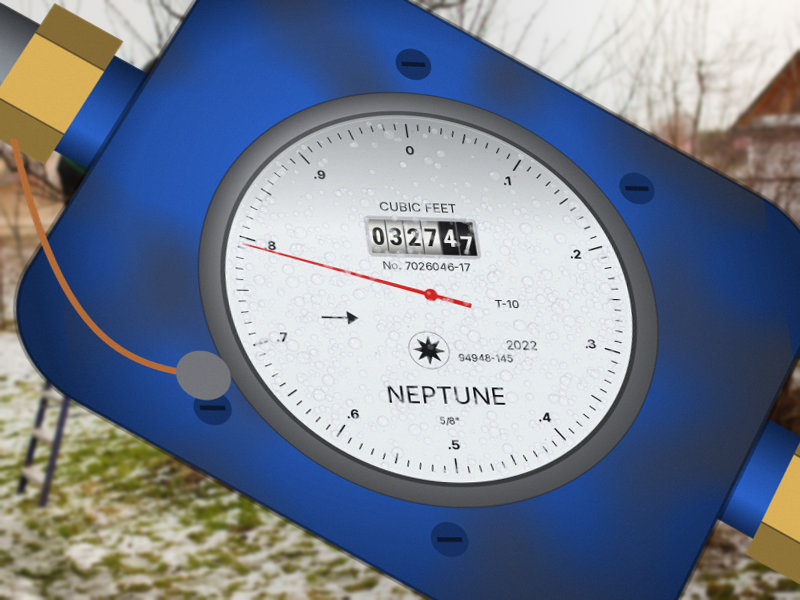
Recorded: 32746.79 ft³
